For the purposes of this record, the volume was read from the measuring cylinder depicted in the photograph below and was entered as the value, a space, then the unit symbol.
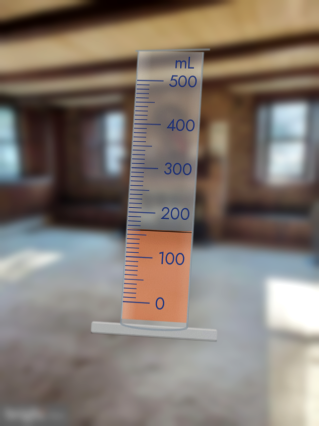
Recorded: 160 mL
